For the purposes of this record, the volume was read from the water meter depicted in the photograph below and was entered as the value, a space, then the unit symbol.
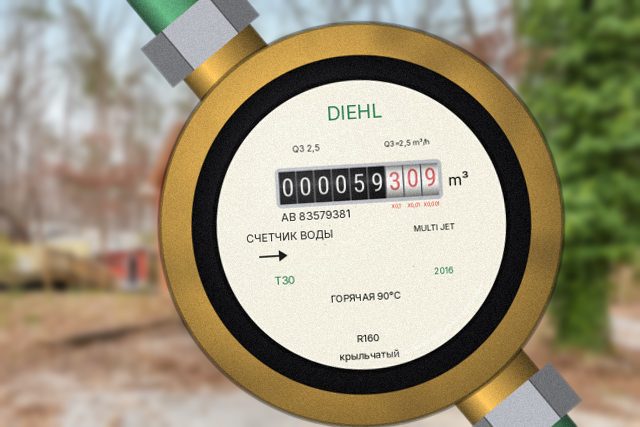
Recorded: 59.309 m³
